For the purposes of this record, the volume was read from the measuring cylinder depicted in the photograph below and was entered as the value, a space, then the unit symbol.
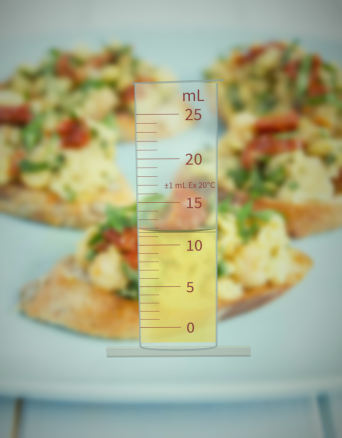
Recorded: 11.5 mL
